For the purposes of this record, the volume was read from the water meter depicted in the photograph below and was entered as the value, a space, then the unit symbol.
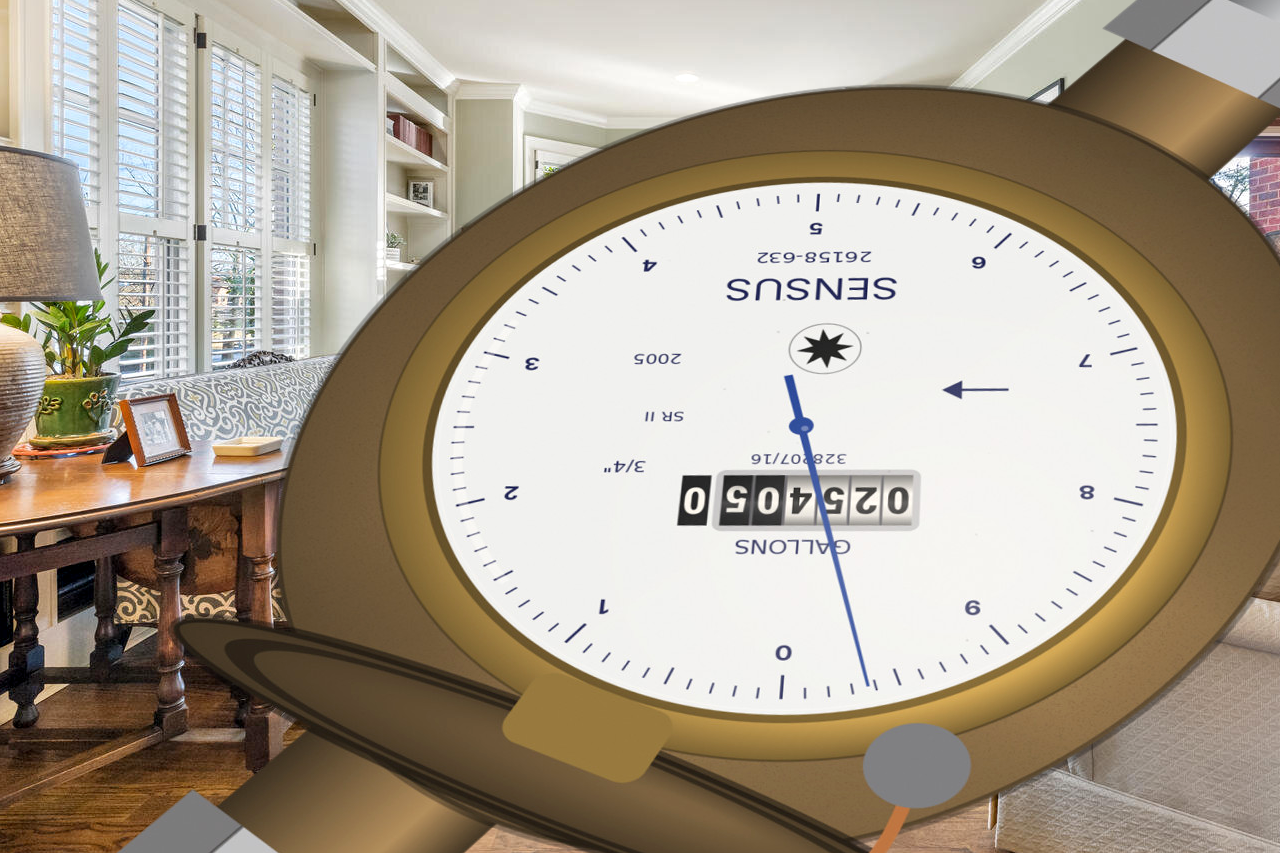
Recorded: 254049.6 gal
